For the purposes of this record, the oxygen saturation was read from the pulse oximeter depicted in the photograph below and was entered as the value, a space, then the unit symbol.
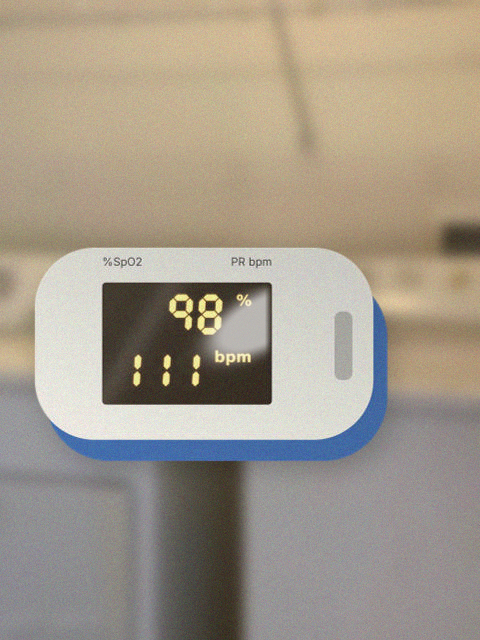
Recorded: 98 %
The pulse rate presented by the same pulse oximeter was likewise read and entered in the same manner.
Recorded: 111 bpm
